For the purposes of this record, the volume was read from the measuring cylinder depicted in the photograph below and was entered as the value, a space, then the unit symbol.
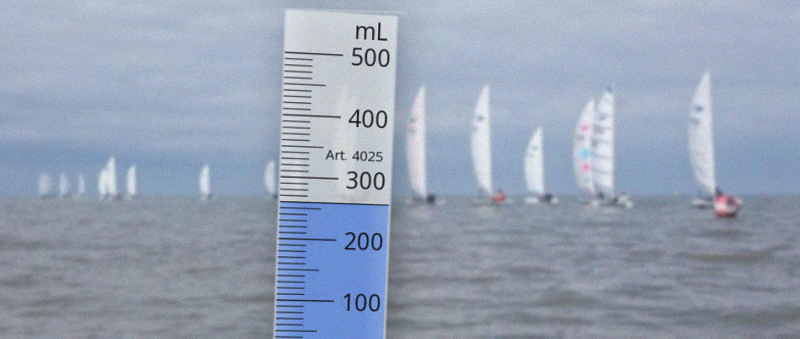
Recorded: 260 mL
